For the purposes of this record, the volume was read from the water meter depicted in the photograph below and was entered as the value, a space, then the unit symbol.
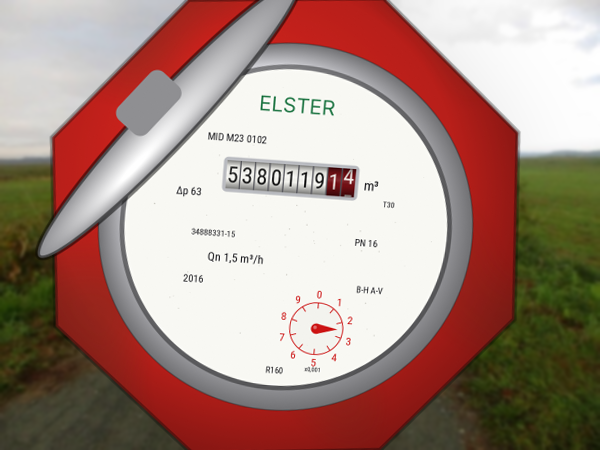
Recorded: 5380119.142 m³
